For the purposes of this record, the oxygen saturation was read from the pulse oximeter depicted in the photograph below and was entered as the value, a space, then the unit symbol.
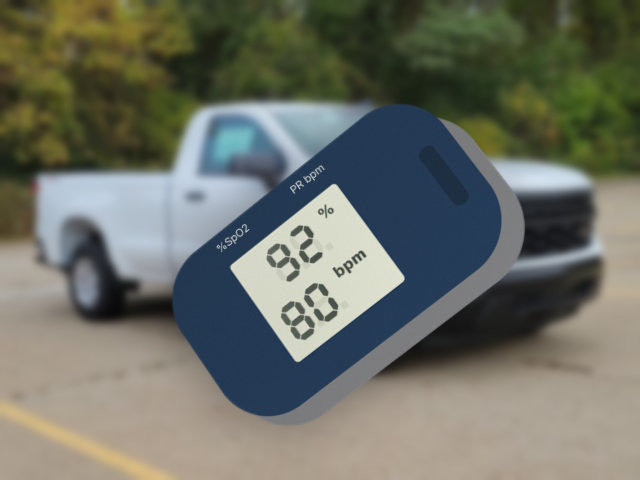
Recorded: 92 %
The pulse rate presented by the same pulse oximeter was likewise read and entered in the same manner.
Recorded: 80 bpm
